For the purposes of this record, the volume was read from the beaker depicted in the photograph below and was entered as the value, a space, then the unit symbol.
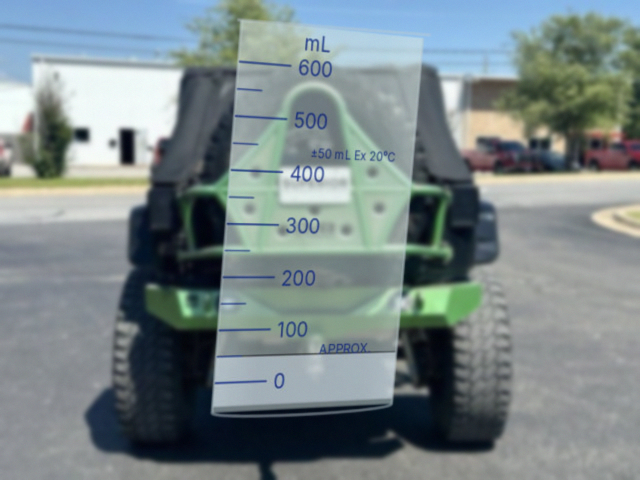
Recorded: 50 mL
